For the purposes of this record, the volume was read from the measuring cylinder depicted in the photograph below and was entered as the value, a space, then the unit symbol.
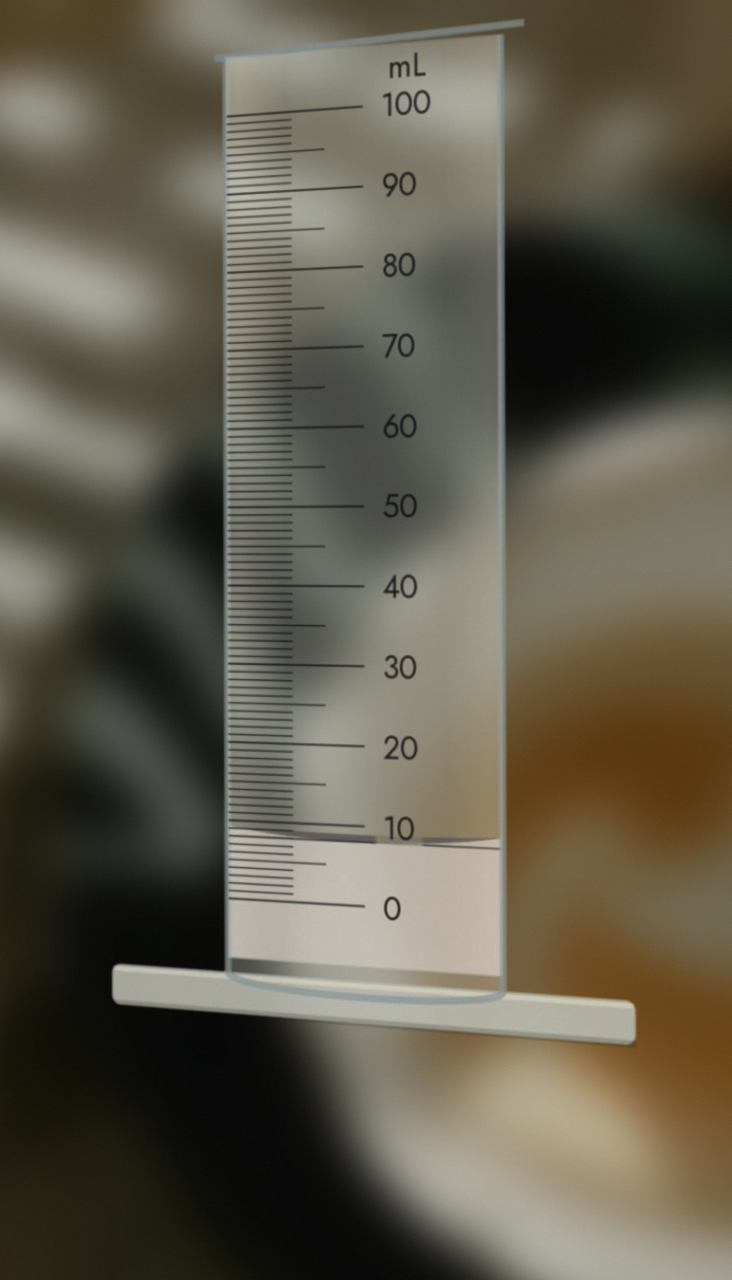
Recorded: 8 mL
